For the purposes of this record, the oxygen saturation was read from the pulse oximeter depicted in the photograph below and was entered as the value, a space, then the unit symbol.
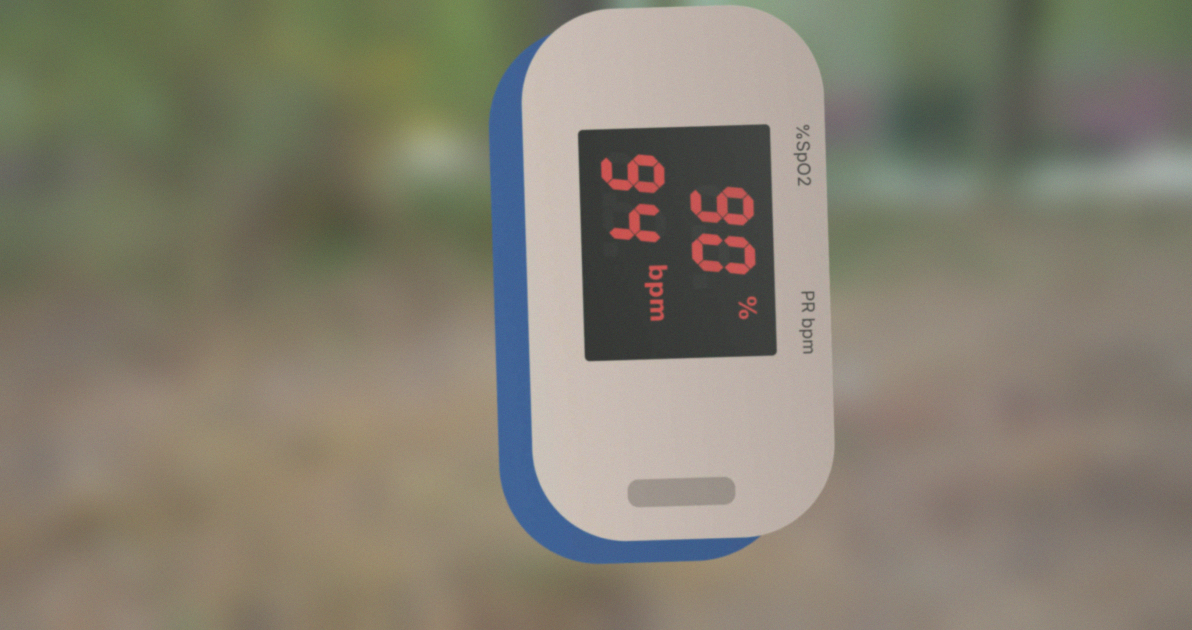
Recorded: 90 %
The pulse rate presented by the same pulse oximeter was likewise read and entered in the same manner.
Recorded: 94 bpm
